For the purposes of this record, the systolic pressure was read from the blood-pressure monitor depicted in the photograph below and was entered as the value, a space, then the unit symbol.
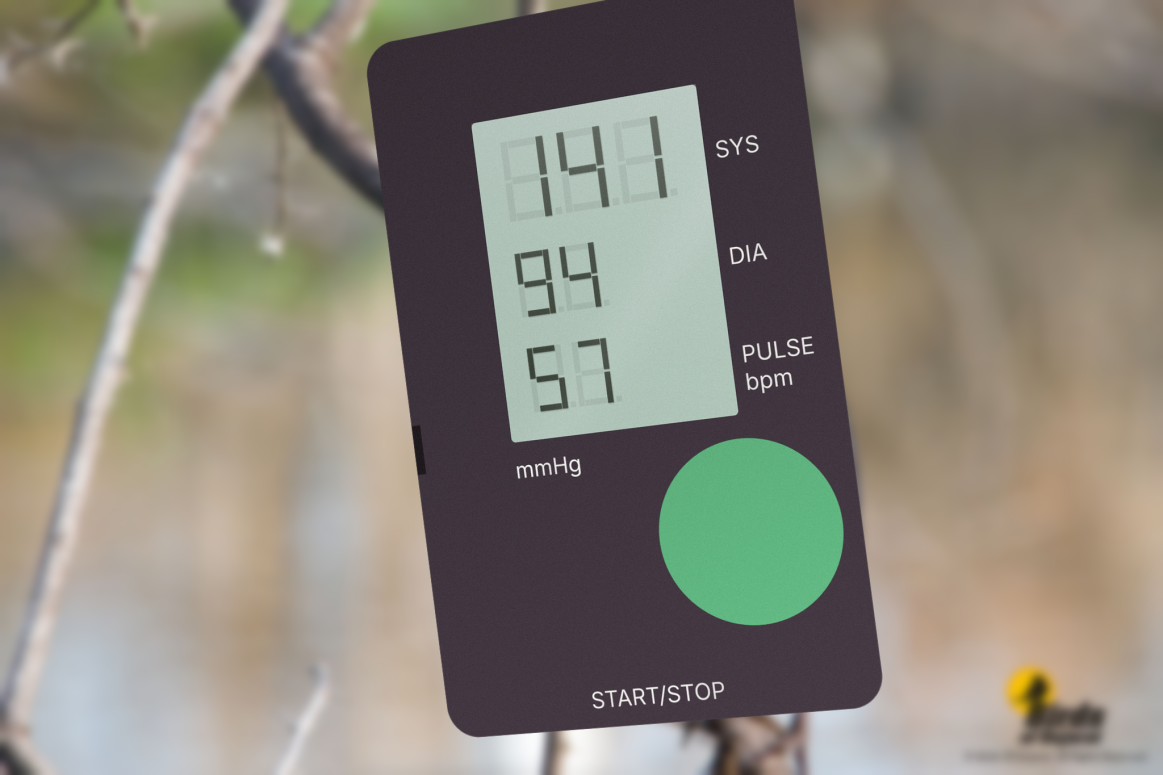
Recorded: 141 mmHg
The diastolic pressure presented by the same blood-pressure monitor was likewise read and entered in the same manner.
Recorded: 94 mmHg
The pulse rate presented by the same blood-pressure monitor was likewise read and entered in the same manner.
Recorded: 57 bpm
